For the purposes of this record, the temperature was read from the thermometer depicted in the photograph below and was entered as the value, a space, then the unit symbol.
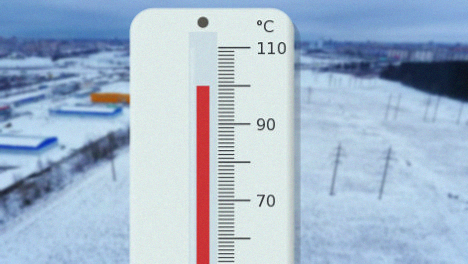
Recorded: 100 °C
